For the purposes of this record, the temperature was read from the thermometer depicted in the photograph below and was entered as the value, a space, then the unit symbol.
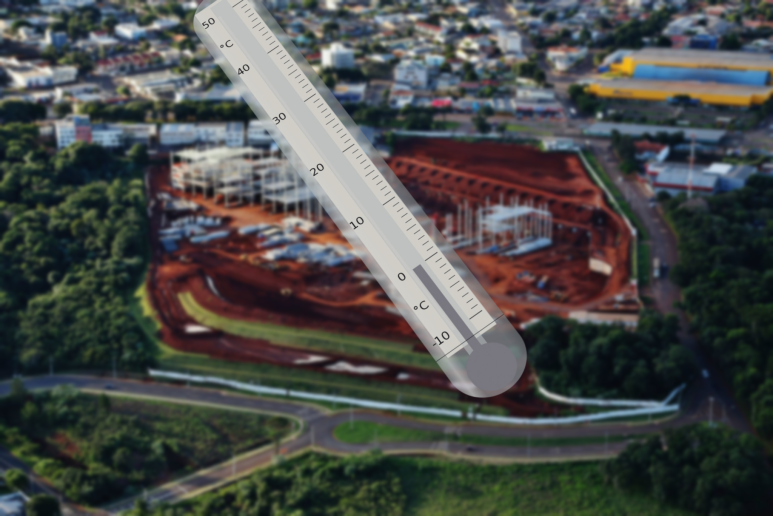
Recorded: 0 °C
